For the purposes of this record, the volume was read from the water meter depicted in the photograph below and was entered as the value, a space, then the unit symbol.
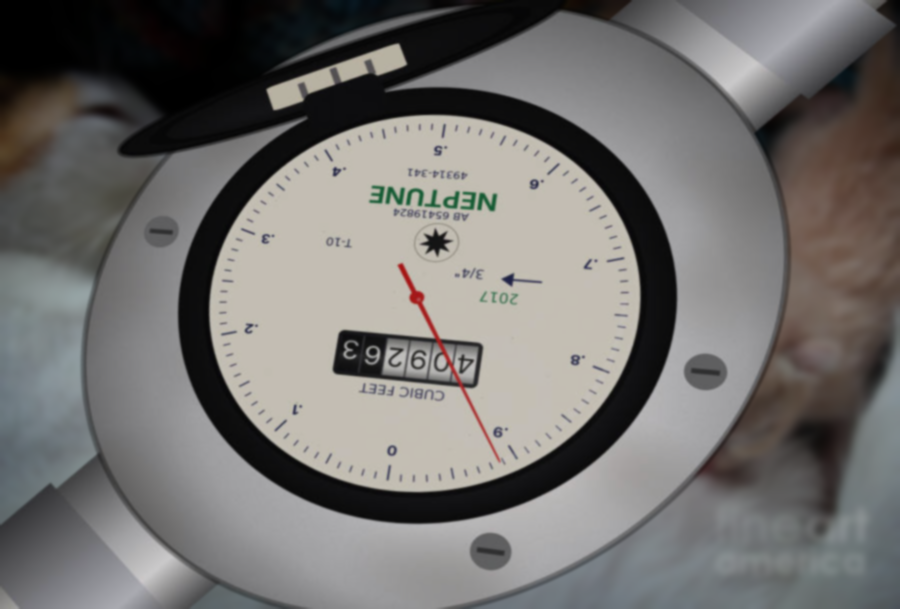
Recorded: 409262.91 ft³
